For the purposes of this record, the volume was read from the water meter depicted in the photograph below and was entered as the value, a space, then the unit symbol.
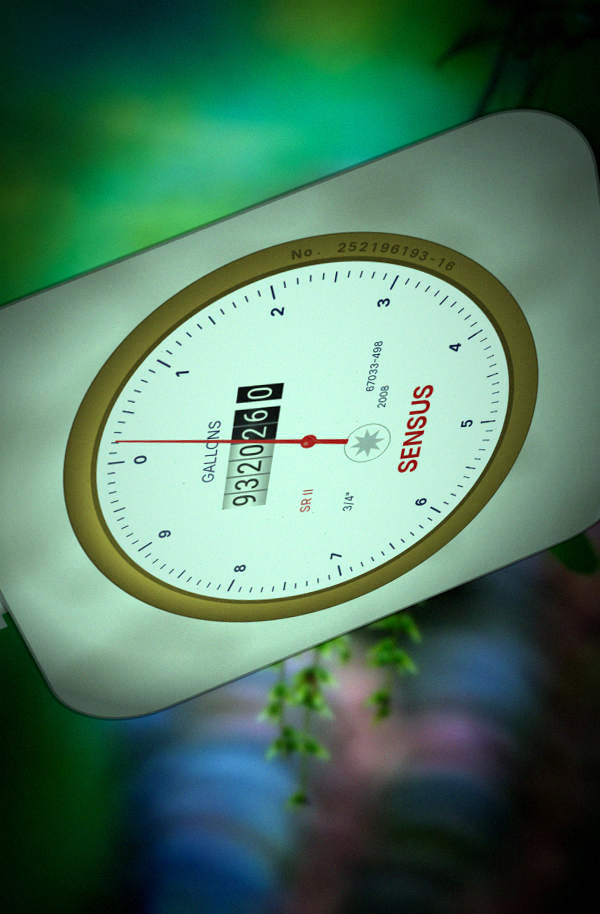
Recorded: 9320260.2 gal
